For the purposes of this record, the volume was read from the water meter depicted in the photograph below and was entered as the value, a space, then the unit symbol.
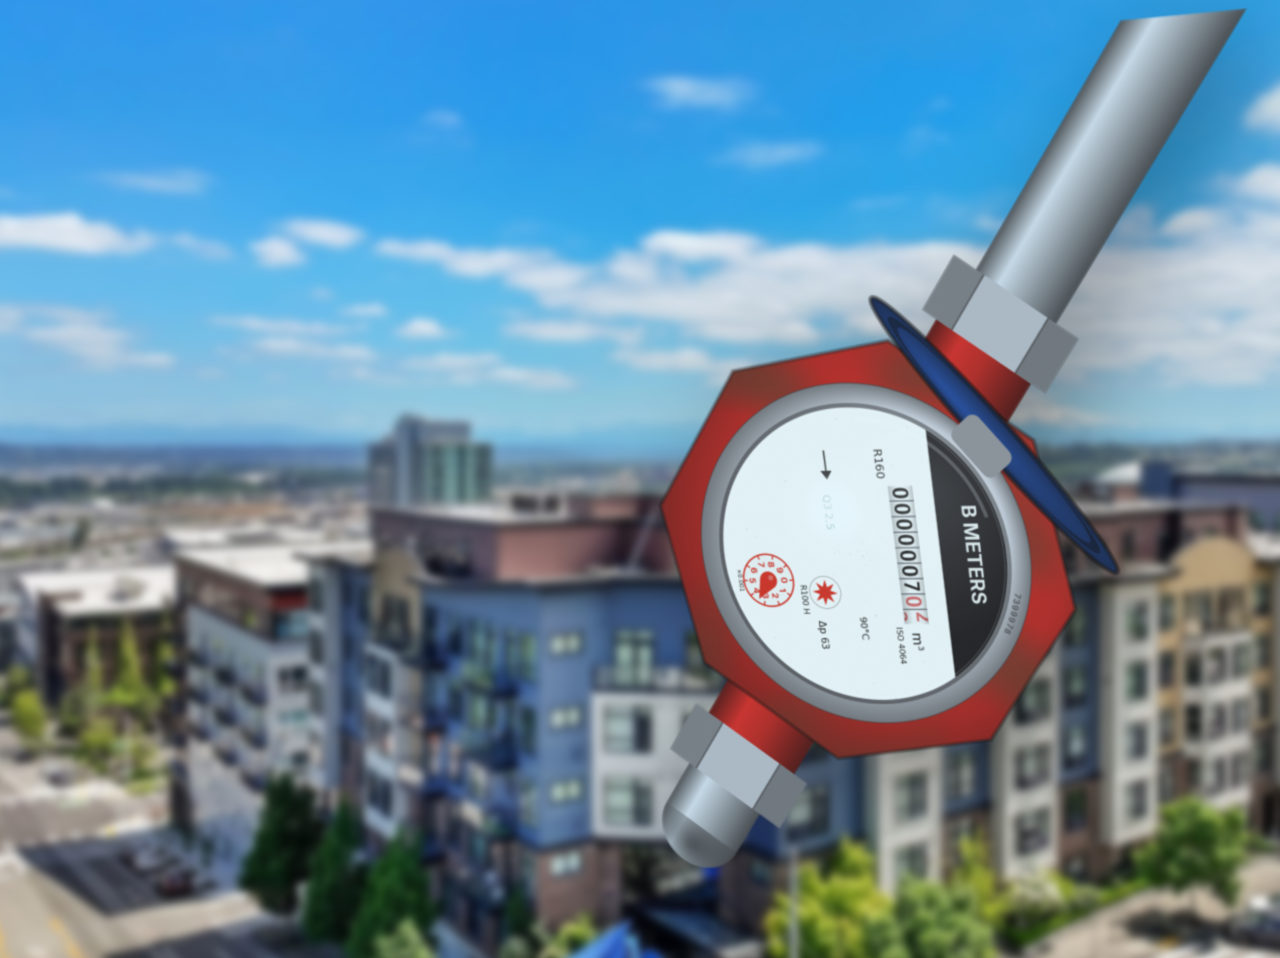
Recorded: 7.023 m³
